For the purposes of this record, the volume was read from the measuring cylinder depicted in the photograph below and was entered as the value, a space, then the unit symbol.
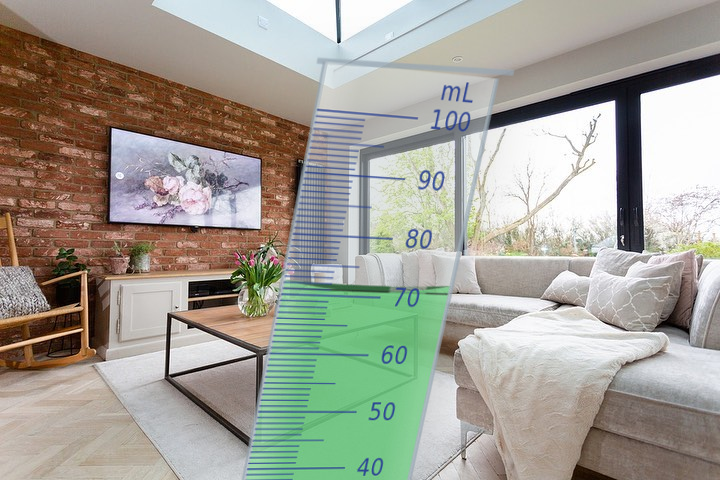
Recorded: 71 mL
